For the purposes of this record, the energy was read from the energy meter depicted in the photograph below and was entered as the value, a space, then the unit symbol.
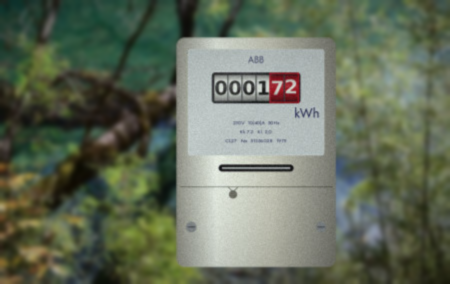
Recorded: 1.72 kWh
